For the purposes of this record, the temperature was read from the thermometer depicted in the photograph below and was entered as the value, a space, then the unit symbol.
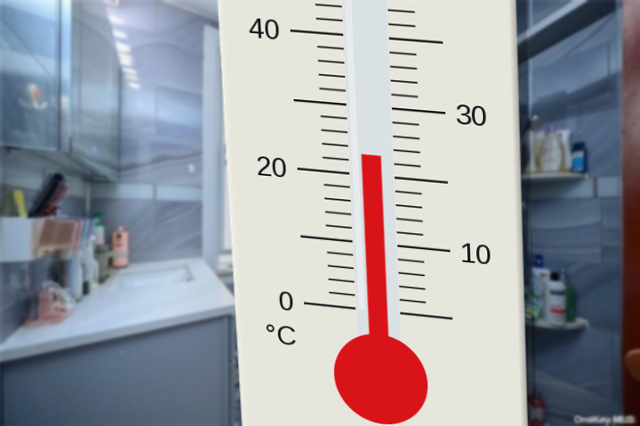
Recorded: 23 °C
